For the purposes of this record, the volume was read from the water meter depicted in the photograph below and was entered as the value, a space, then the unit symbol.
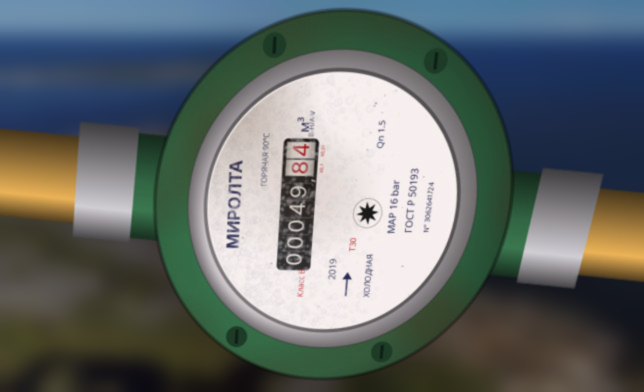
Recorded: 49.84 m³
